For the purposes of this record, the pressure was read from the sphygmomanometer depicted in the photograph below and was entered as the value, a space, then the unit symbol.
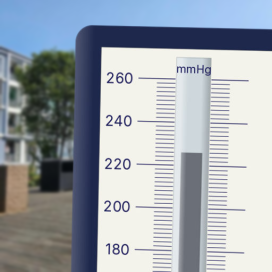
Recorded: 226 mmHg
